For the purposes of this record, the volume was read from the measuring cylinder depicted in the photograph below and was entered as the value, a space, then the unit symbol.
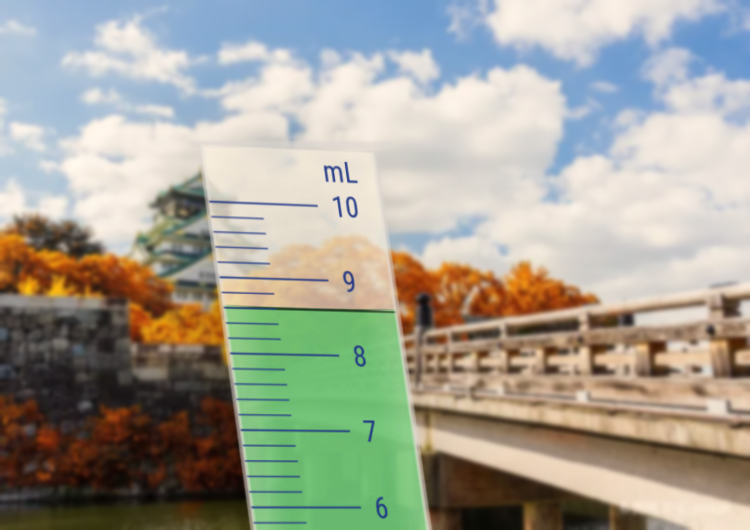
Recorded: 8.6 mL
